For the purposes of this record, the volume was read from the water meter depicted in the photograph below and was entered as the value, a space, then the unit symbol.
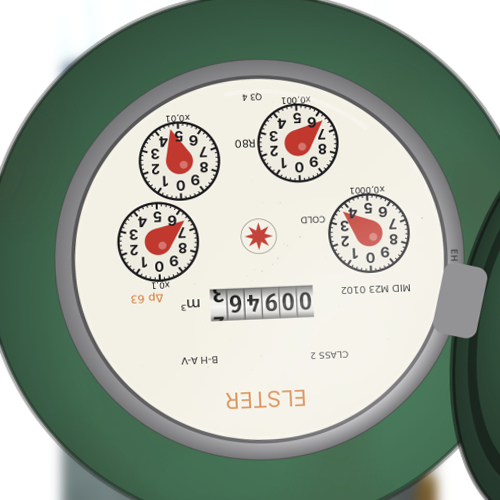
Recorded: 9462.6463 m³
